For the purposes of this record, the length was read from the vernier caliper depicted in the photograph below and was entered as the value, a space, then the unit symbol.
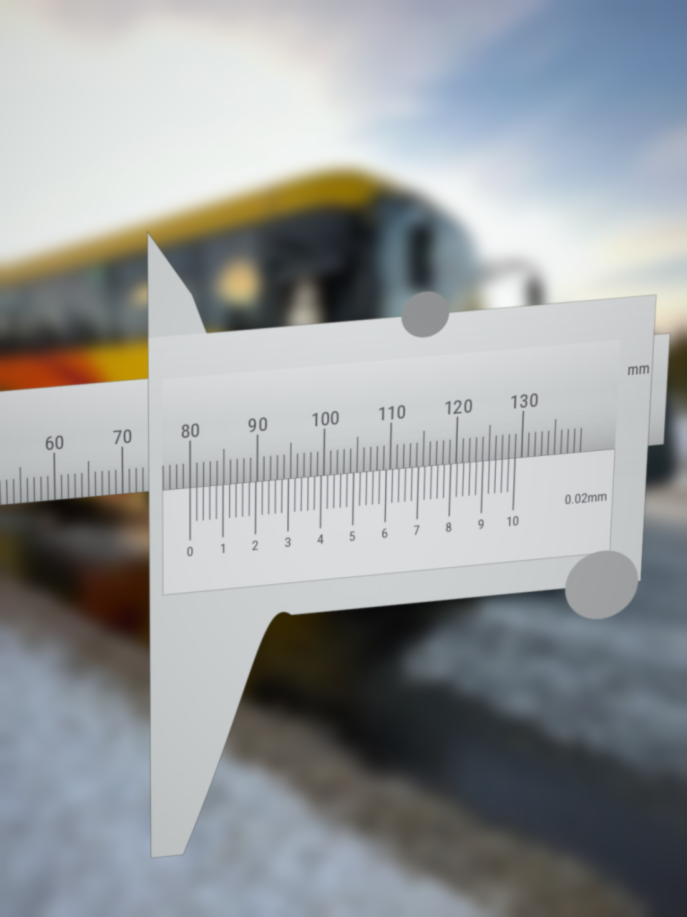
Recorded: 80.0 mm
